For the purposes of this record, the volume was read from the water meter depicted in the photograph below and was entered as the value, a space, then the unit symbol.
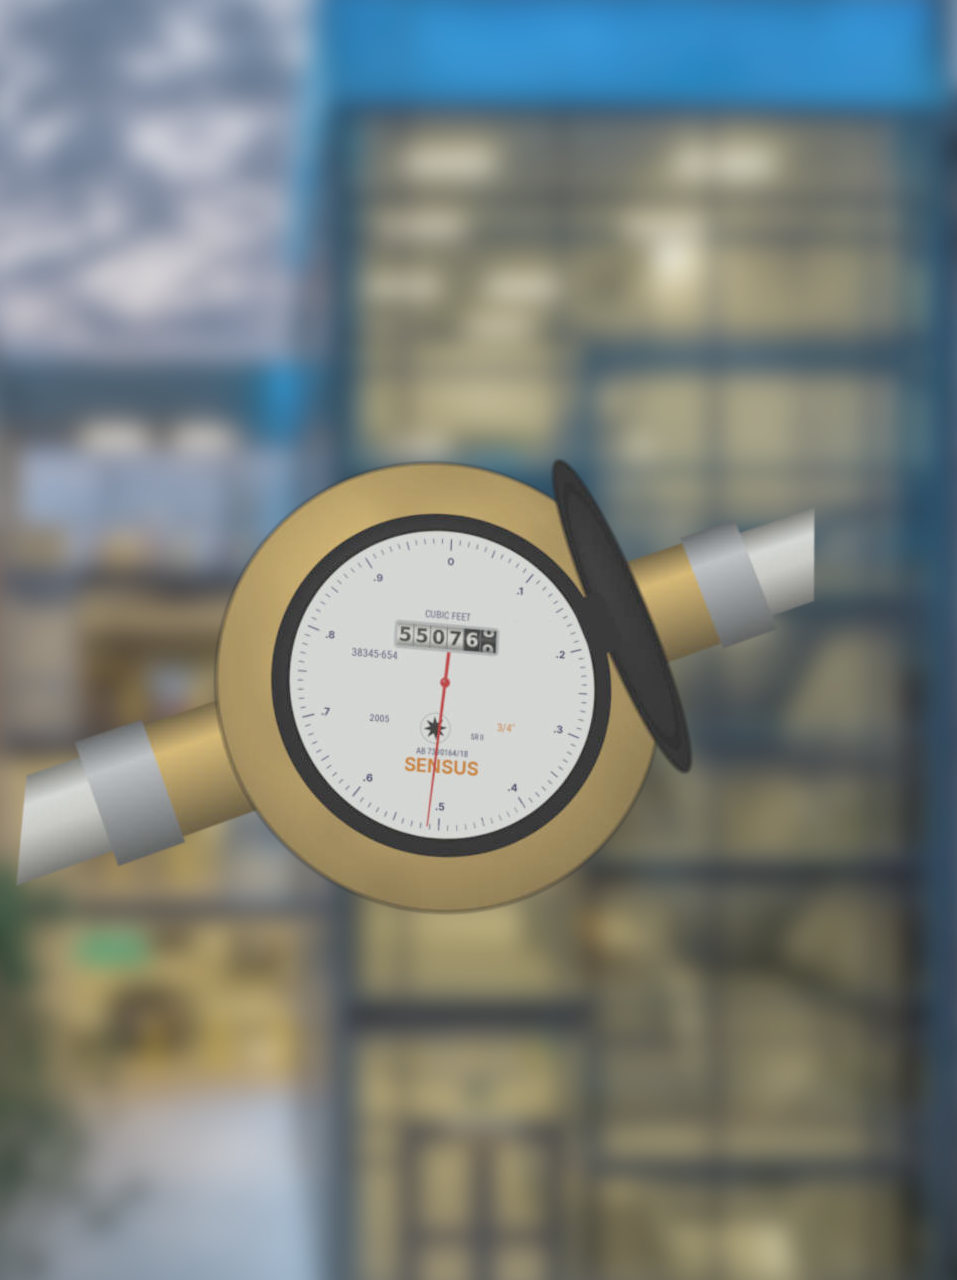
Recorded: 550768.51 ft³
